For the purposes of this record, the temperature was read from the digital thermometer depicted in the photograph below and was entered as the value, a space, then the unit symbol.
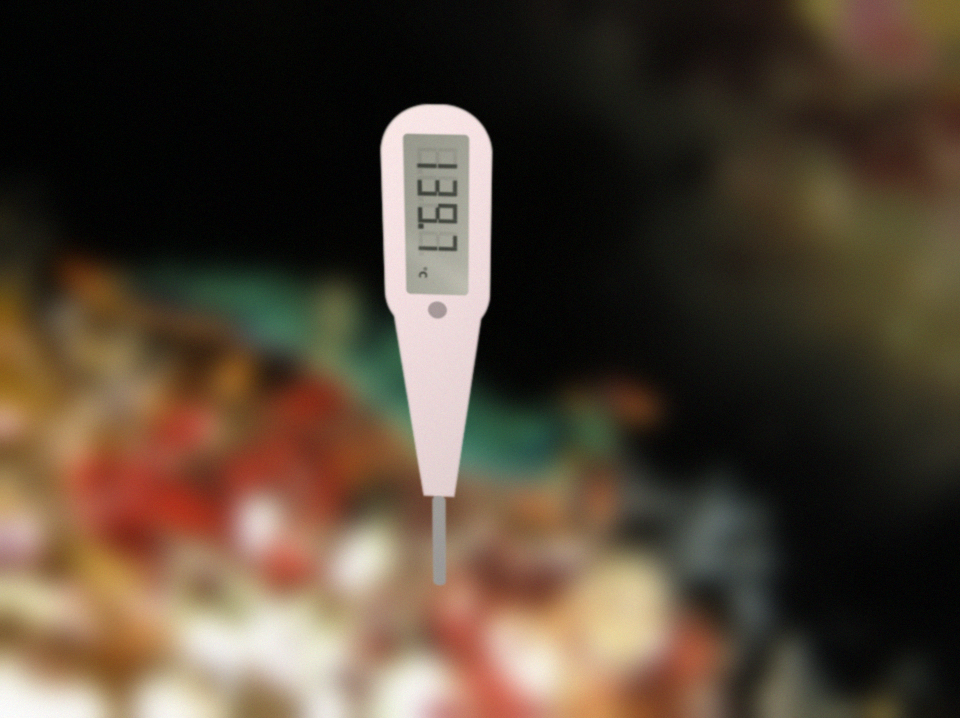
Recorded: 139.7 °C
